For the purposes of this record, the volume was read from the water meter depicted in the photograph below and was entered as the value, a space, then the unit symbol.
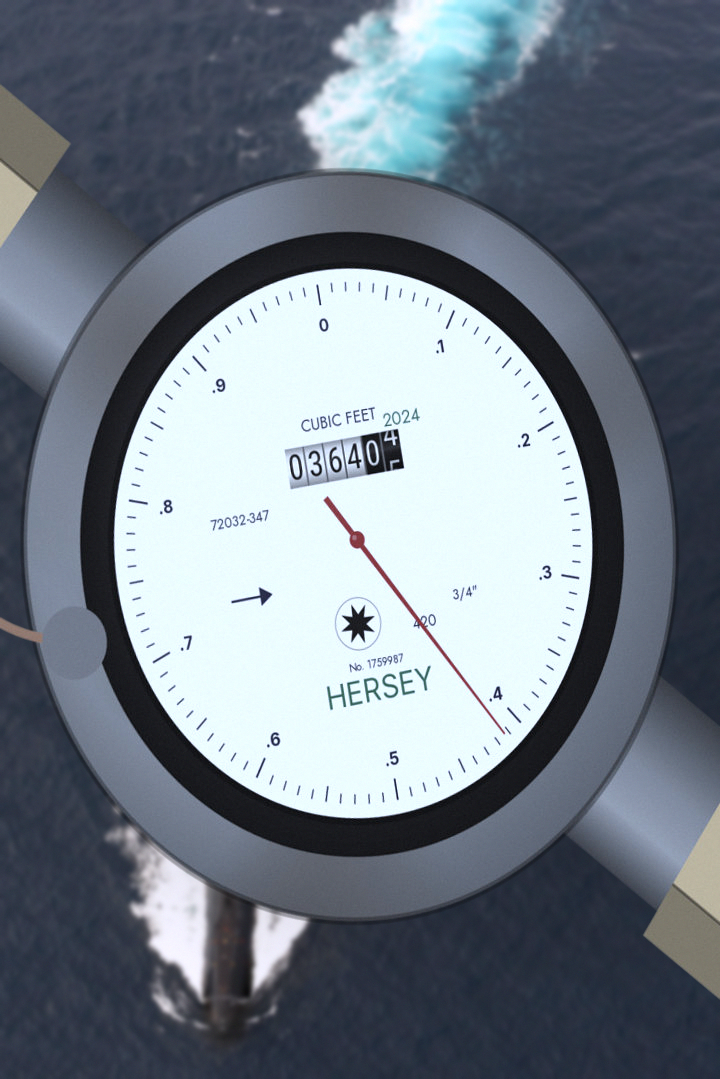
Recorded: 36404.41 ft³
